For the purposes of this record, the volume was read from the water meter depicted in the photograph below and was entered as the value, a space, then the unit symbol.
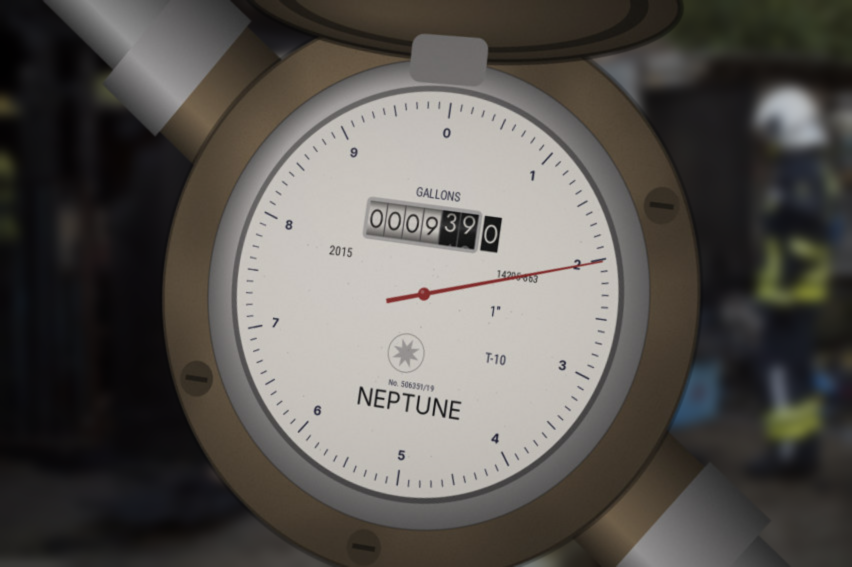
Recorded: 9392.0 gal
